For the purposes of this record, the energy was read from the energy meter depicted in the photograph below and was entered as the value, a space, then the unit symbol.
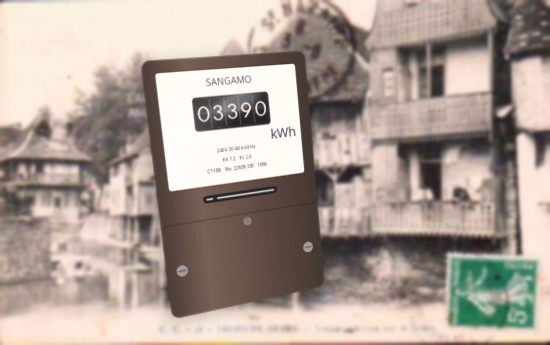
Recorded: 3390 kWh
